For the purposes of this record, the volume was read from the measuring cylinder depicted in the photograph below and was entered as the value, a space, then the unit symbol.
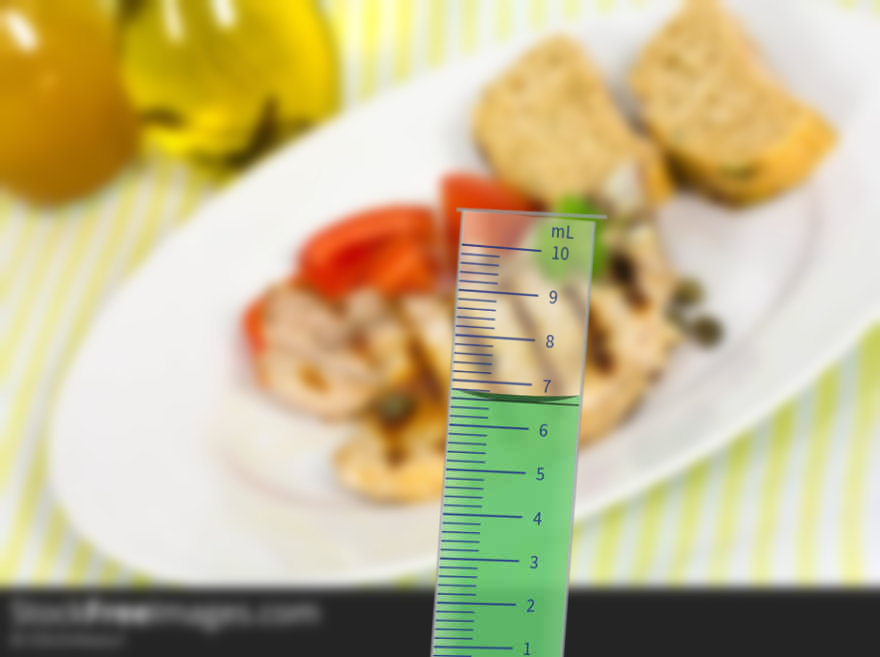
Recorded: 6.6 mL
